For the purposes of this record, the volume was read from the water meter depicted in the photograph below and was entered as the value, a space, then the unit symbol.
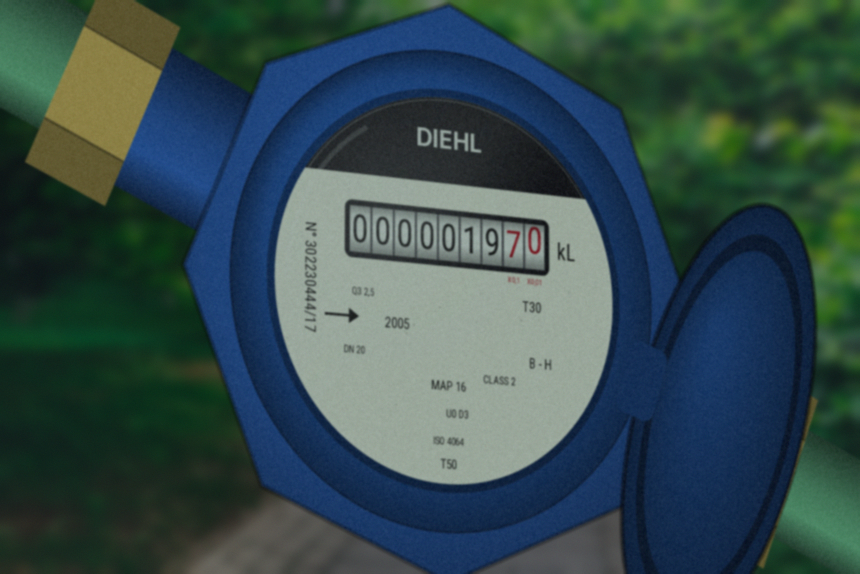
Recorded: 19.70 kL
